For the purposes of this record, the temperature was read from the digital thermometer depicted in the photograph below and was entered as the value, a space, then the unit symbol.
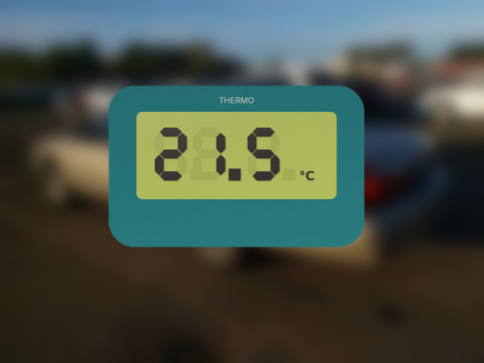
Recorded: 21.5 °C
